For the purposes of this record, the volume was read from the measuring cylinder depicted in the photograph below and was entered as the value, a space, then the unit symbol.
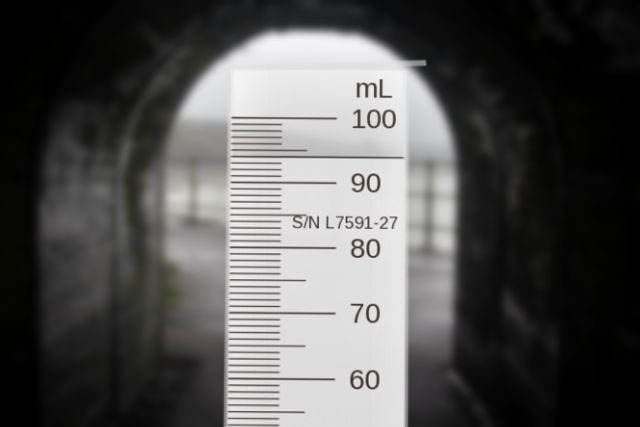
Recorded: 94 mL
